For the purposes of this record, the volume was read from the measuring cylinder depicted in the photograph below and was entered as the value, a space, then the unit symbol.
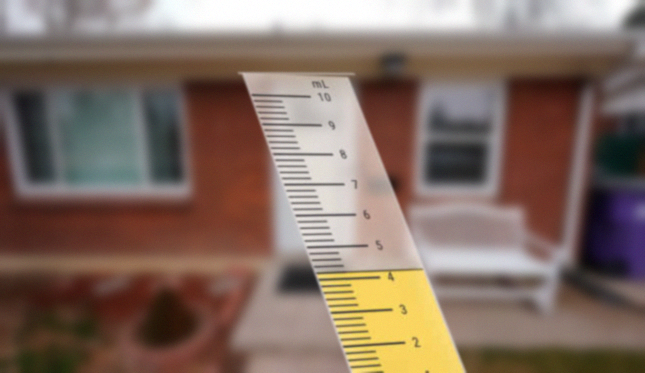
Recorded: 4.2 mL
